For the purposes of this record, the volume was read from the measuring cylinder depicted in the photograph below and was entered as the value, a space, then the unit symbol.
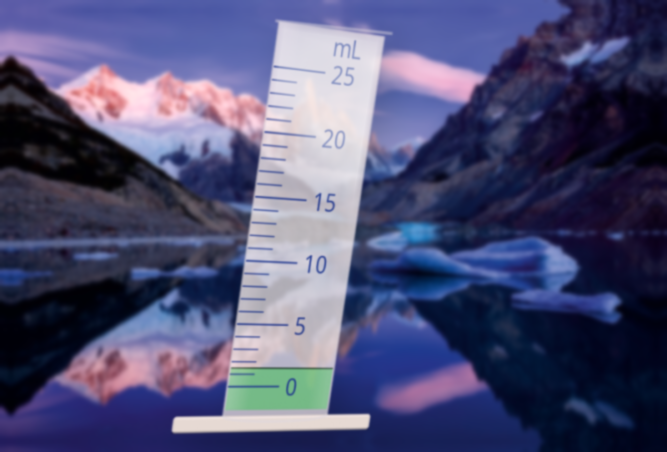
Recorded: 1.5 mL
